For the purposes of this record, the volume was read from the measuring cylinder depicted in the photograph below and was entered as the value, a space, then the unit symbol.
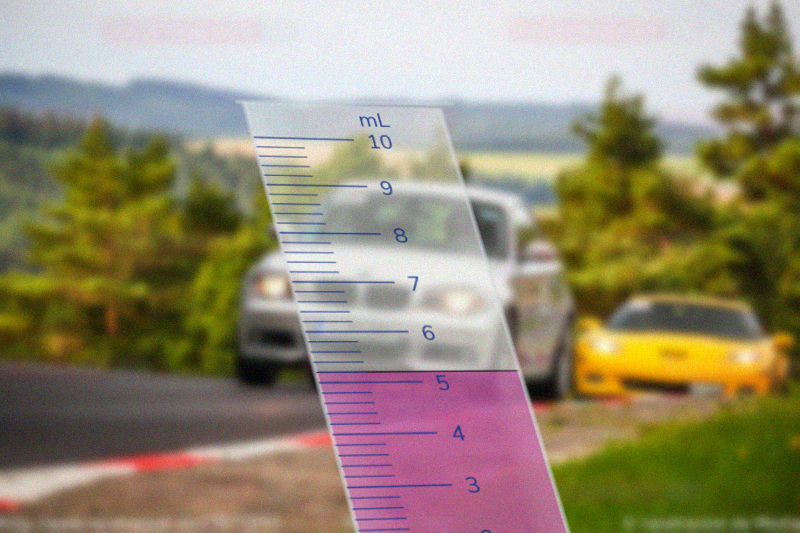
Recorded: 5.2 mL
